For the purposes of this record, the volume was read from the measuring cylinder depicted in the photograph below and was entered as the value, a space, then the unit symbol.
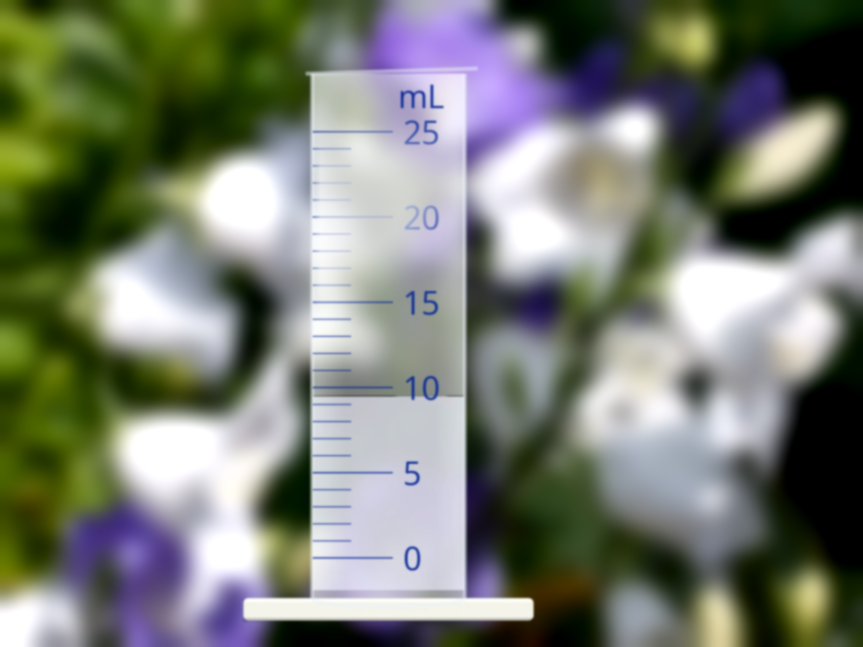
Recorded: 9.5 mL
